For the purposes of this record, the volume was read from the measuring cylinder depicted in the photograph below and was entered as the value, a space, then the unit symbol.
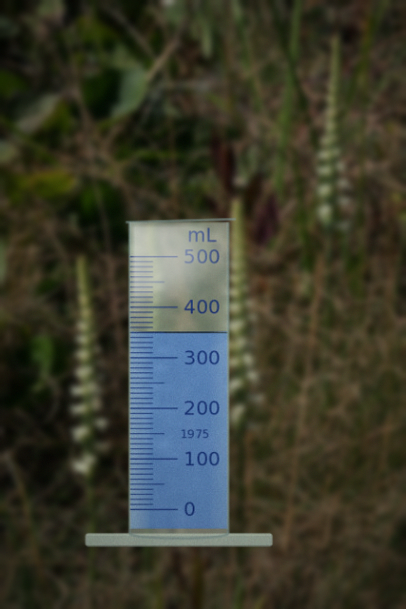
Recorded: 350 mL
